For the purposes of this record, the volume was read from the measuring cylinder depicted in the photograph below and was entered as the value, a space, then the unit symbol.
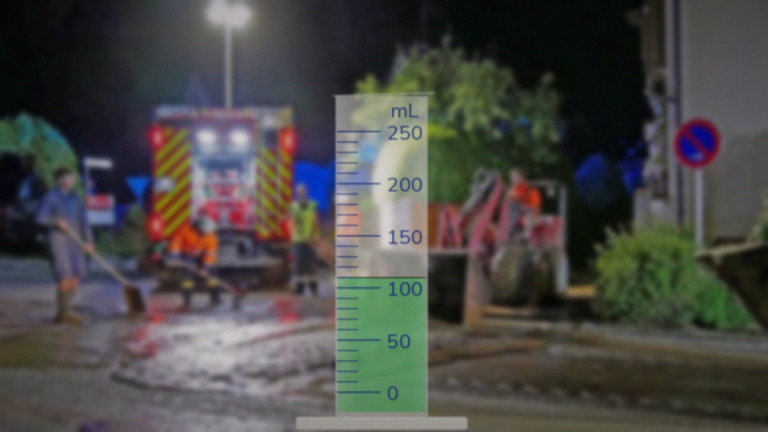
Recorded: 110 mL
